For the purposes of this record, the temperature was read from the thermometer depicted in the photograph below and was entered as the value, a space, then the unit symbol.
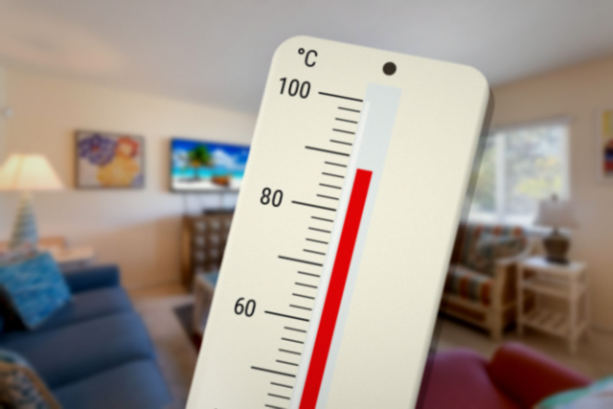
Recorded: 88 °C
